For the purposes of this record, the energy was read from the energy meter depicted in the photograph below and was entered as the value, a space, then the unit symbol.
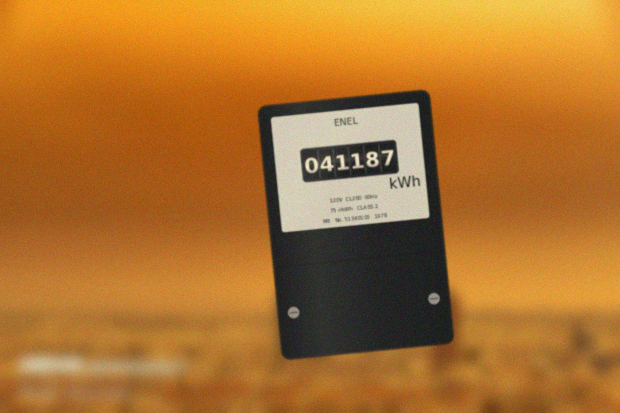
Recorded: 41187 kWh
